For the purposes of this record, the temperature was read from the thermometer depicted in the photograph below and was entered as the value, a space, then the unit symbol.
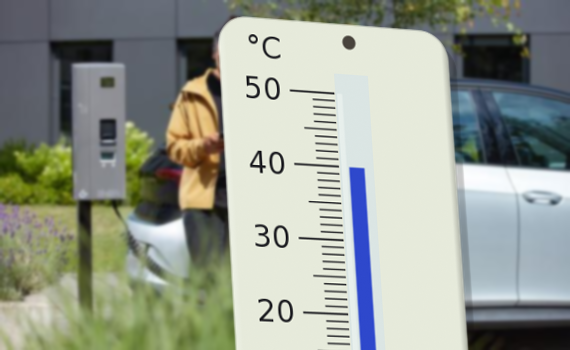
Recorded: 40 °C
